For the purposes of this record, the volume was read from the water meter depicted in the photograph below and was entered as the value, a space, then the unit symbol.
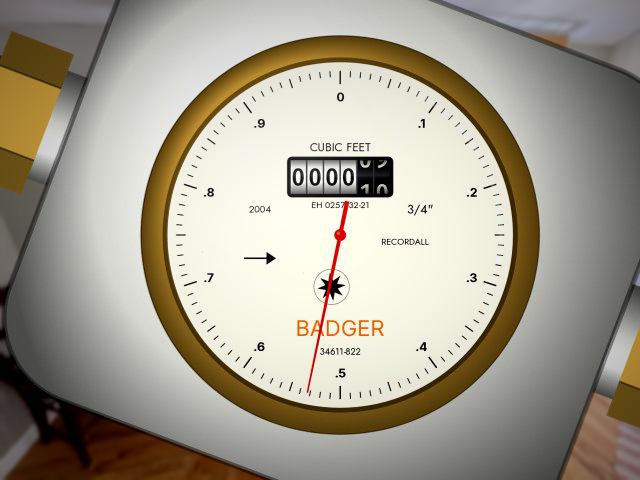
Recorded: 9.53 ft³
